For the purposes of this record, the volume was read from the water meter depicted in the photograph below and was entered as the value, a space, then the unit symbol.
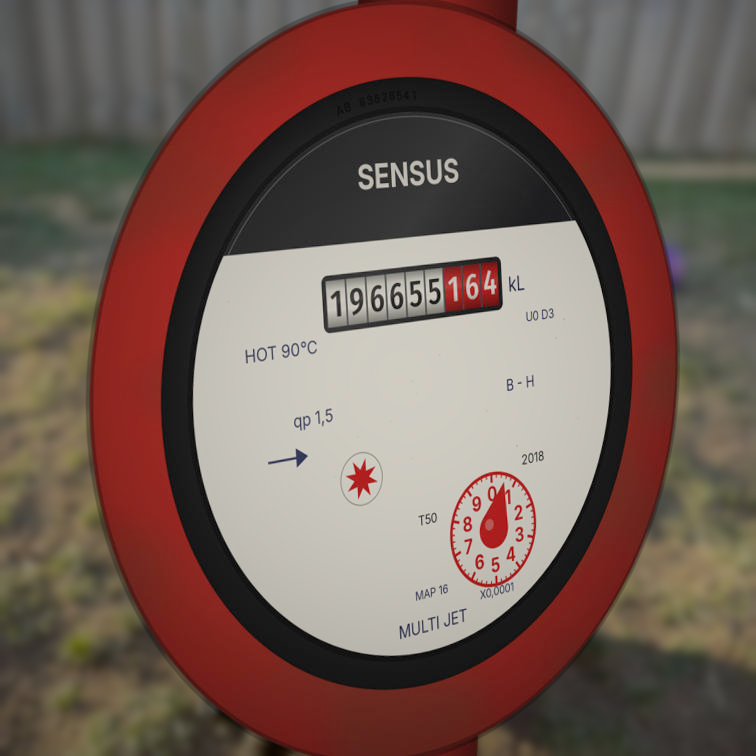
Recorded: 196655.1640 kL
